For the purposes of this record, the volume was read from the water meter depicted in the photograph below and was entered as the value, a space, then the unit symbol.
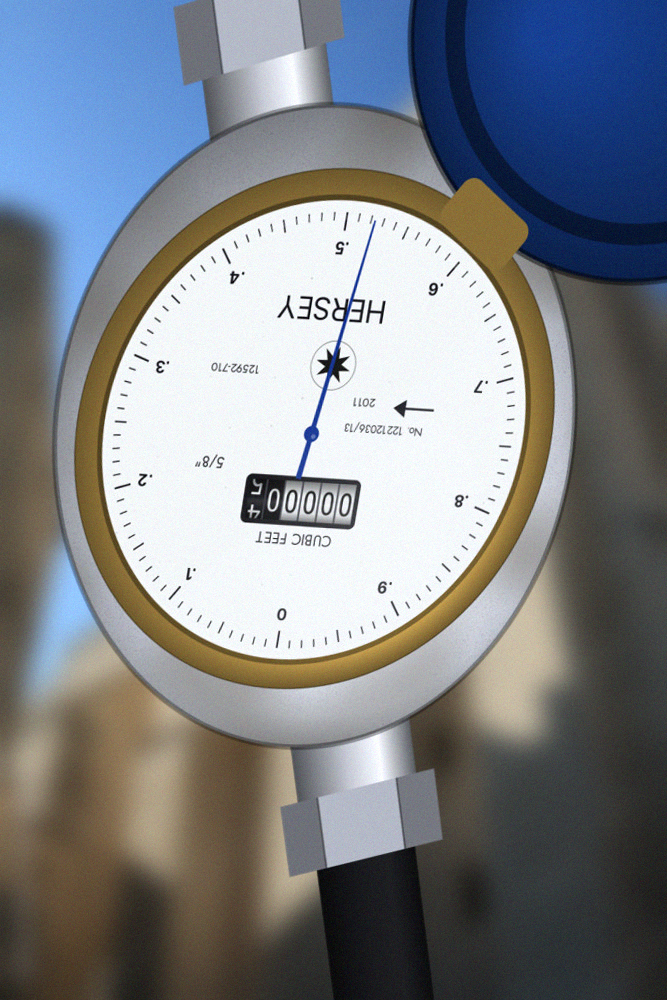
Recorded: 4.52 ft³
